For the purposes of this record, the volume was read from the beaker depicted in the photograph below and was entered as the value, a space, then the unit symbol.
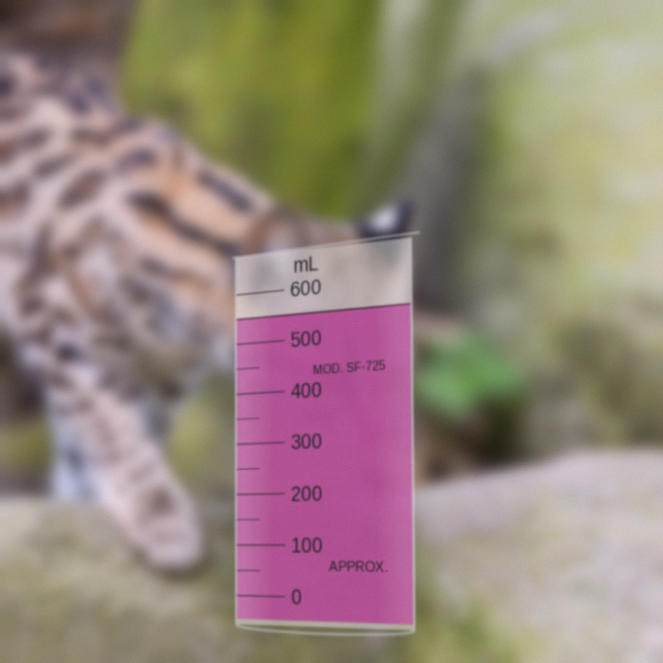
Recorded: 550 mL
